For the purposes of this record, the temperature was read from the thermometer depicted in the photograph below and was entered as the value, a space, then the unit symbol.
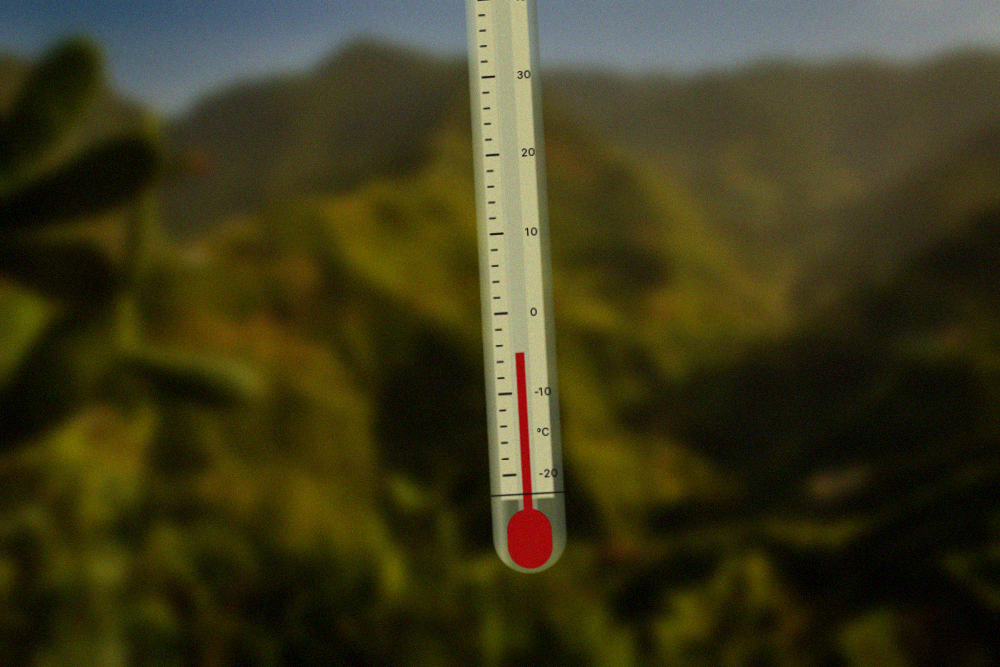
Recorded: -5 °C
